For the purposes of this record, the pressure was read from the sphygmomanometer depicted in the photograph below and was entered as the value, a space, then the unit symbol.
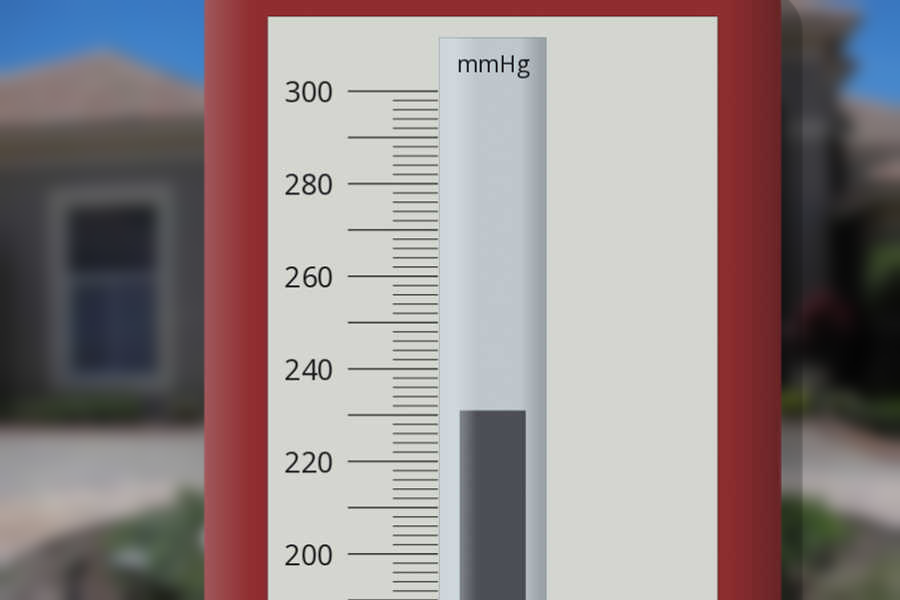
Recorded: 231 mmHg
